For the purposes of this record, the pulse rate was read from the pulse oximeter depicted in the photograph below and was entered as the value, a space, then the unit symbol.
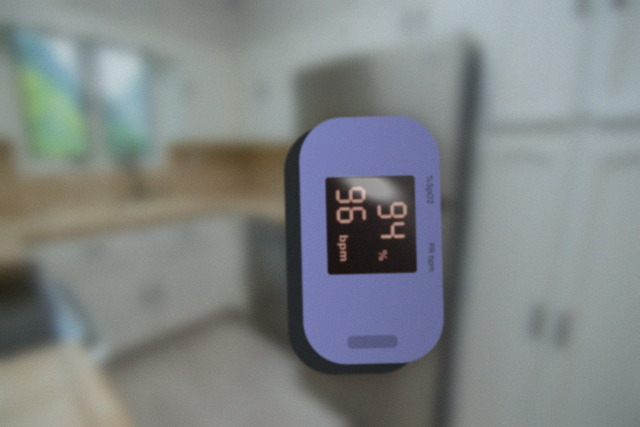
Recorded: 96 bpm
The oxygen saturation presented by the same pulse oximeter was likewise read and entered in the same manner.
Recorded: 94 %
